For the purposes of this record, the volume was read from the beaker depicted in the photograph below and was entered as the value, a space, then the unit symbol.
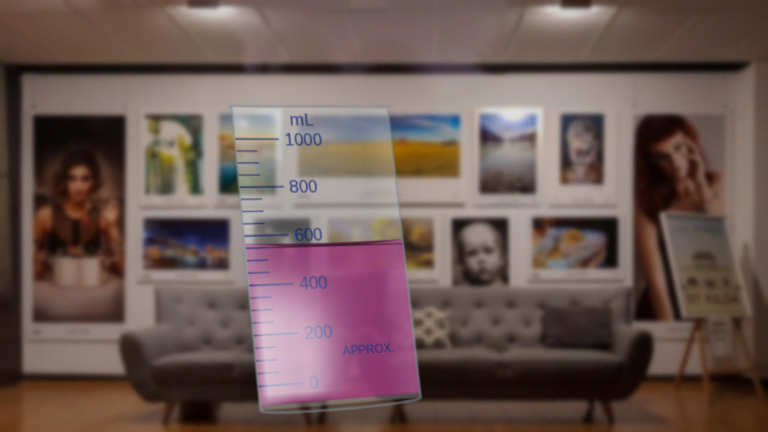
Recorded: 550 mL
